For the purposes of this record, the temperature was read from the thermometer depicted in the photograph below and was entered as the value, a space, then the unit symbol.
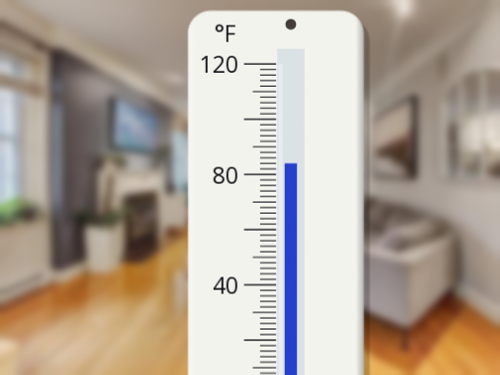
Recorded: 84 °F
